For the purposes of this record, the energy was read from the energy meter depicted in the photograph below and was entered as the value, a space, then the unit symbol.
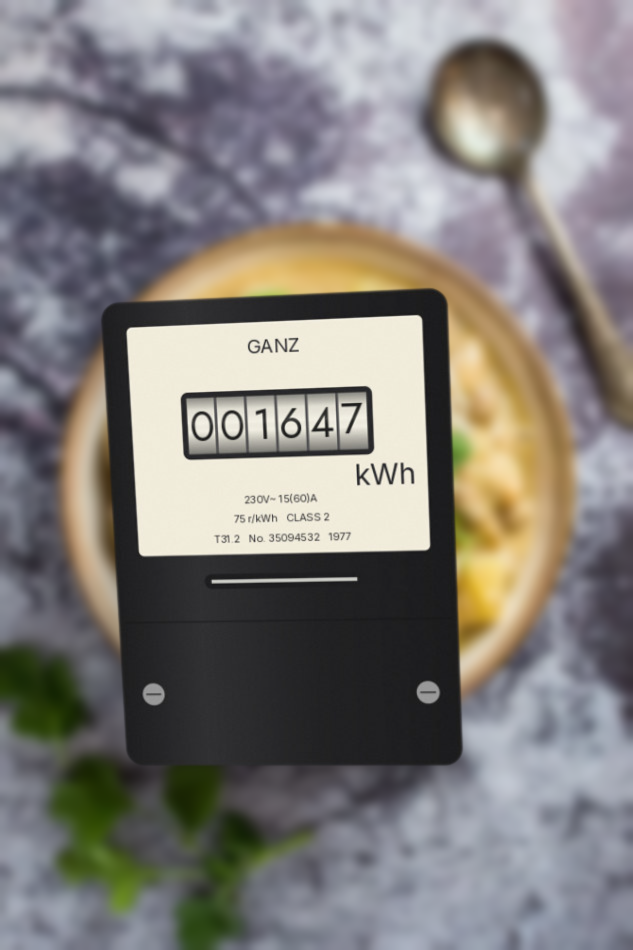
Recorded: 1647 kWh
